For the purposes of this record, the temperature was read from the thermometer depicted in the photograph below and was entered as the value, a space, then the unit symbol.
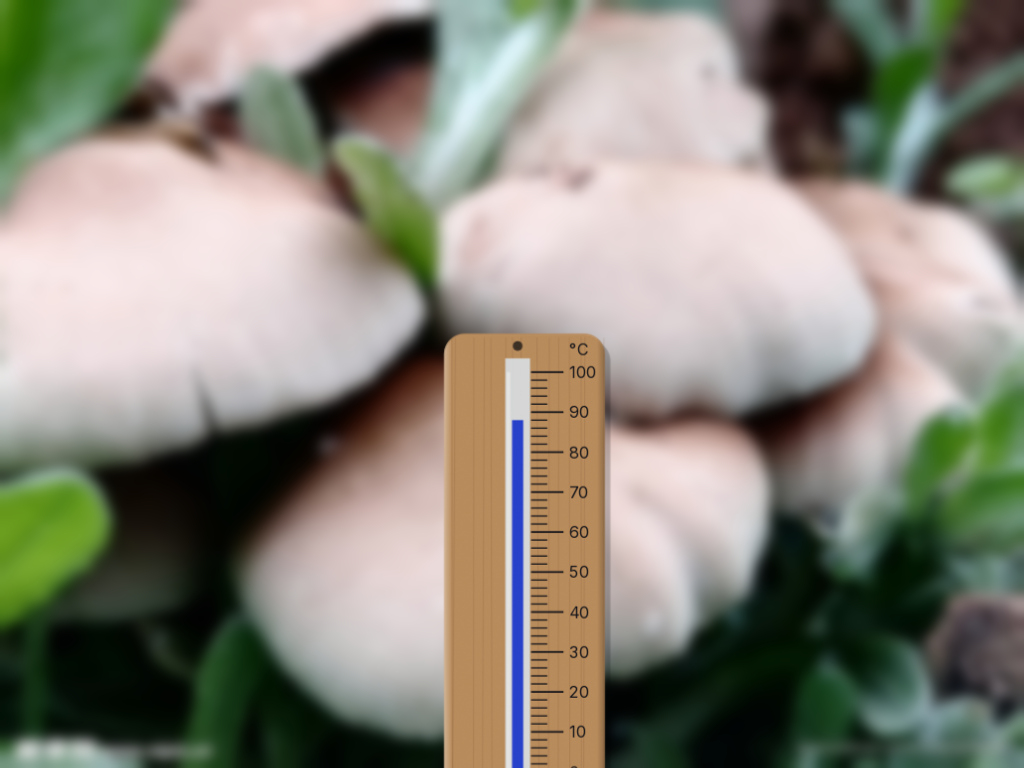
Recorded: 88 °C
